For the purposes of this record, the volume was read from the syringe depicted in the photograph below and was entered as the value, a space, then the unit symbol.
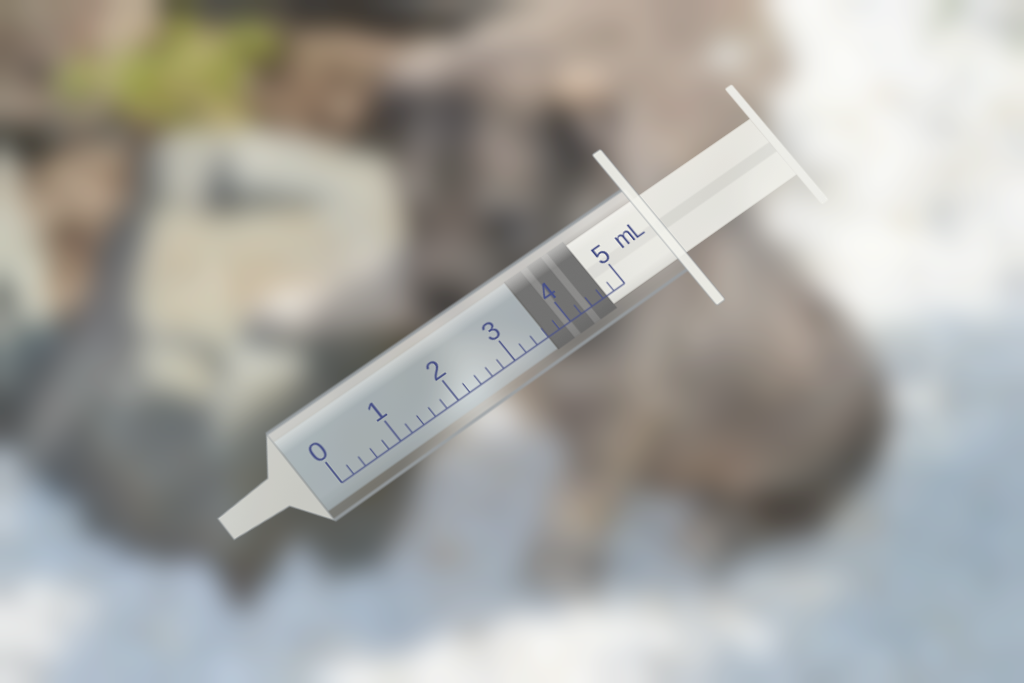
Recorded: 3.6 mL
